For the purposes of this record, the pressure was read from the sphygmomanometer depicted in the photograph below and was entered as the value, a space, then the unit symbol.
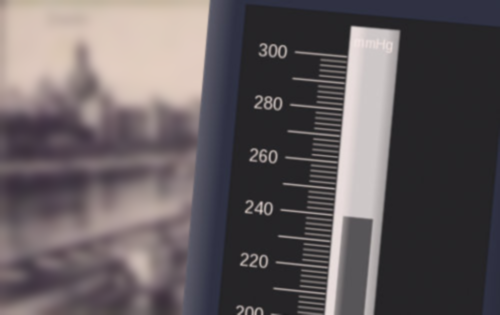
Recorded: 240 mmHg
